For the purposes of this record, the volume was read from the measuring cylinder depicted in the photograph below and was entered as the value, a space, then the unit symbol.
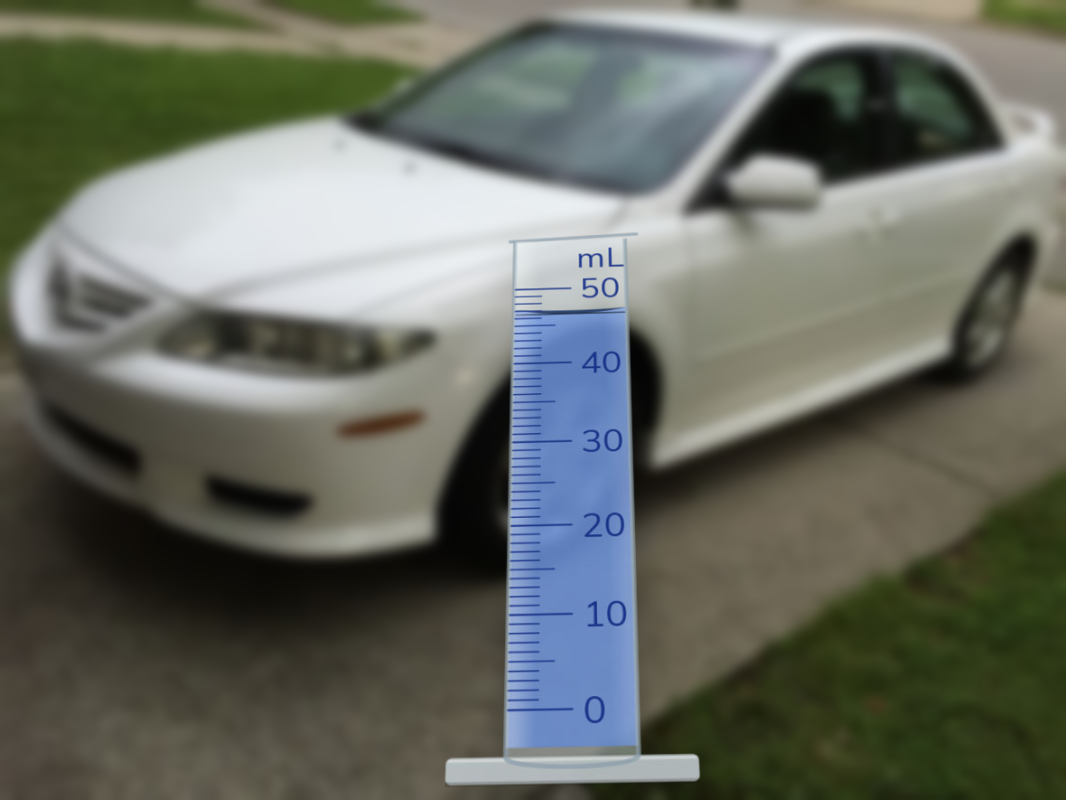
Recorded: 46.5 mL
